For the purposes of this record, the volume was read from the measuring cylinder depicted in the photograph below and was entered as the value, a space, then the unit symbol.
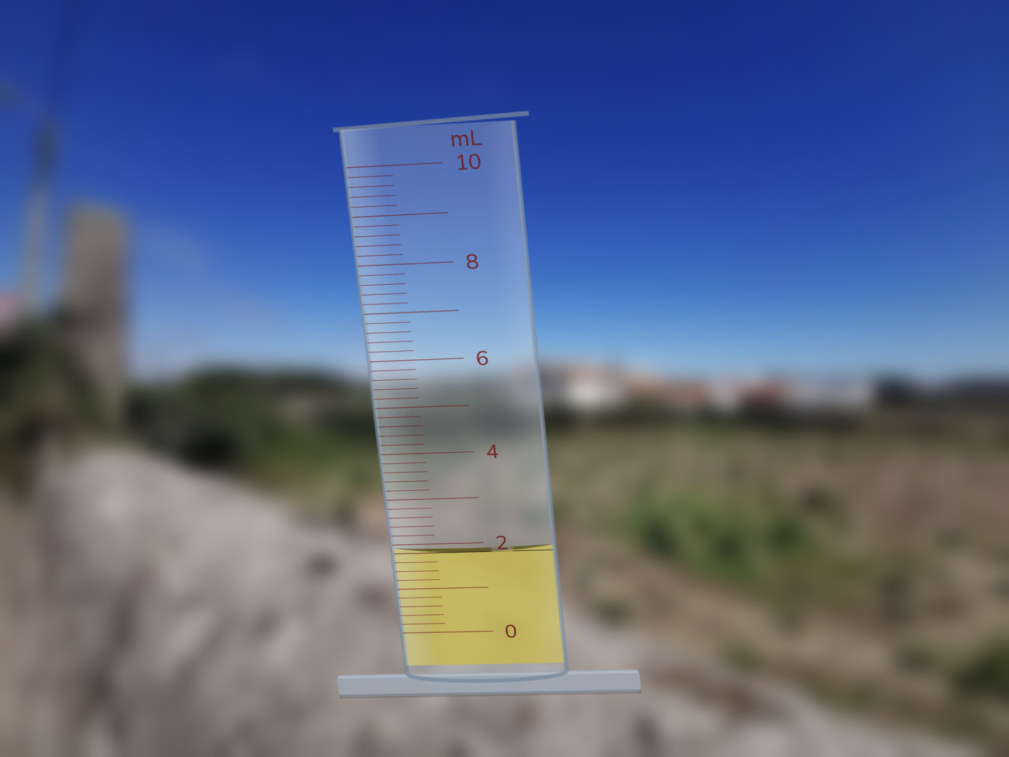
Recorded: 1.8 mL
